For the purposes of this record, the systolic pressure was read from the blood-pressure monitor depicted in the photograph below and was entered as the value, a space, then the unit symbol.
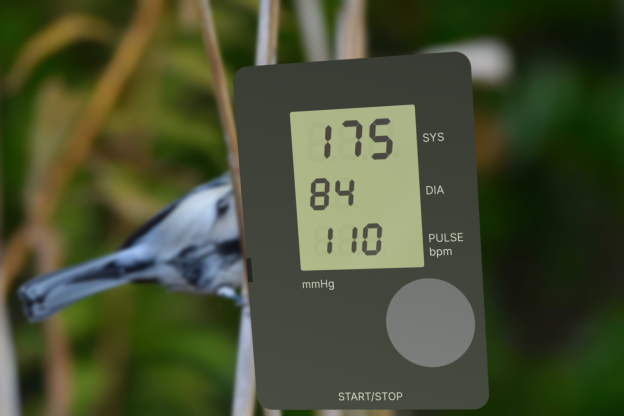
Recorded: 175 mmHg
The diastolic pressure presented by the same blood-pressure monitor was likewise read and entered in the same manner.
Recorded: 84 mmHg
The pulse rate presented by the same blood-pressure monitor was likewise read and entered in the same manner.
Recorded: 110 bpm
